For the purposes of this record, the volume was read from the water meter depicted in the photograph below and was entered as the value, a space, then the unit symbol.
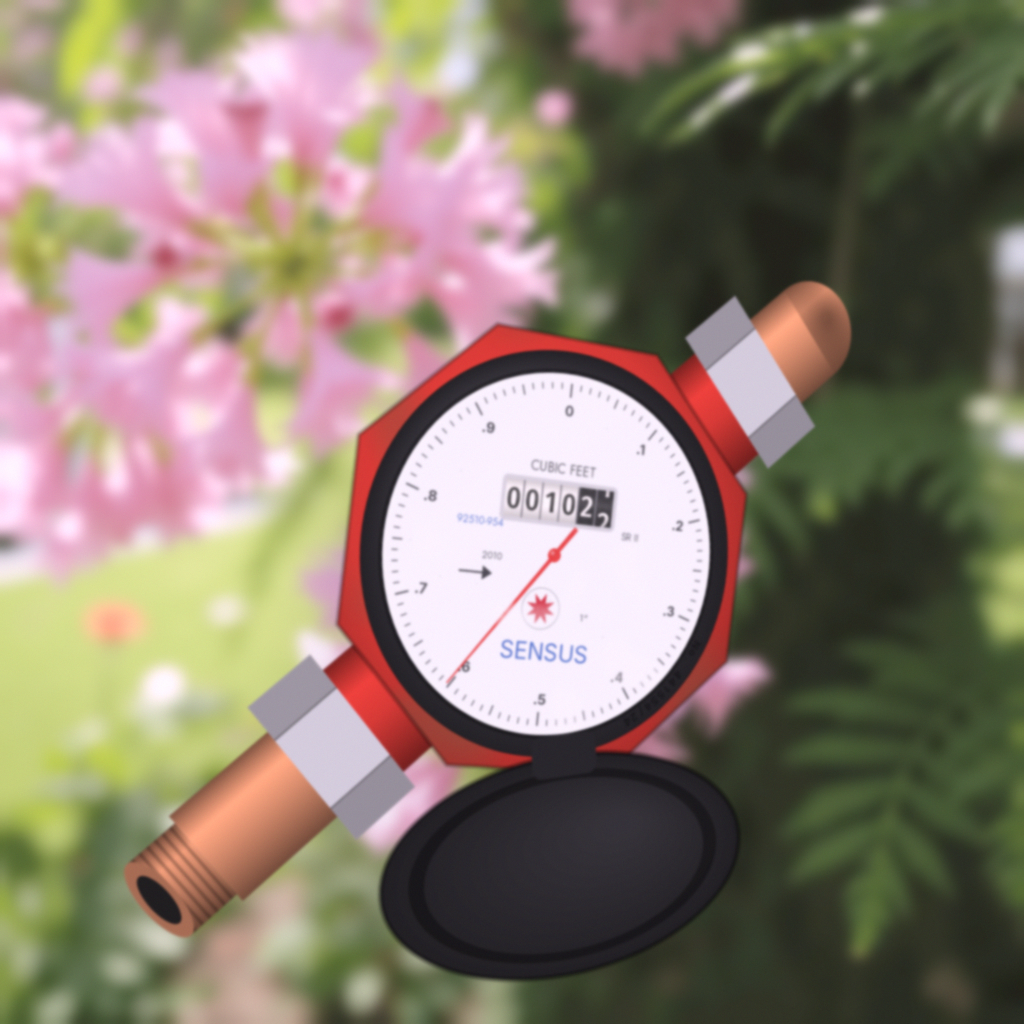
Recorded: 1021.60 ft³
